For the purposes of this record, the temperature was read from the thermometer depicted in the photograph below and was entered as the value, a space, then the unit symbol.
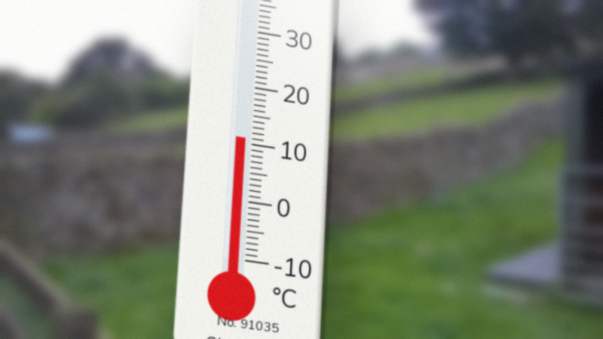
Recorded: 11 °C
